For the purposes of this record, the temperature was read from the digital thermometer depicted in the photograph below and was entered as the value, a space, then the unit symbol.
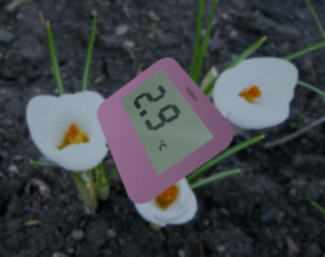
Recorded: 2.9 °C
